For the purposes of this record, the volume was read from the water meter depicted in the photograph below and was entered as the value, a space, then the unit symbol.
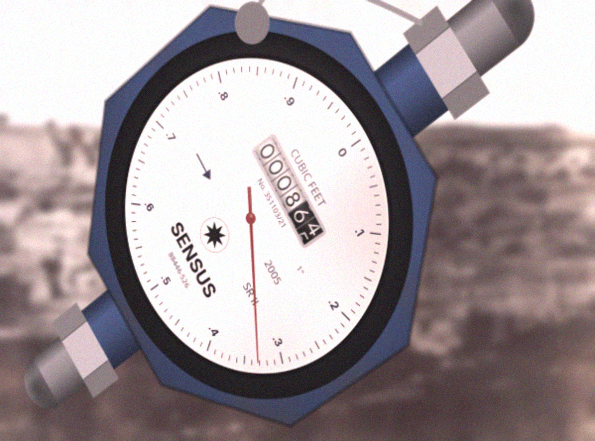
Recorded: 864.33 ft³
